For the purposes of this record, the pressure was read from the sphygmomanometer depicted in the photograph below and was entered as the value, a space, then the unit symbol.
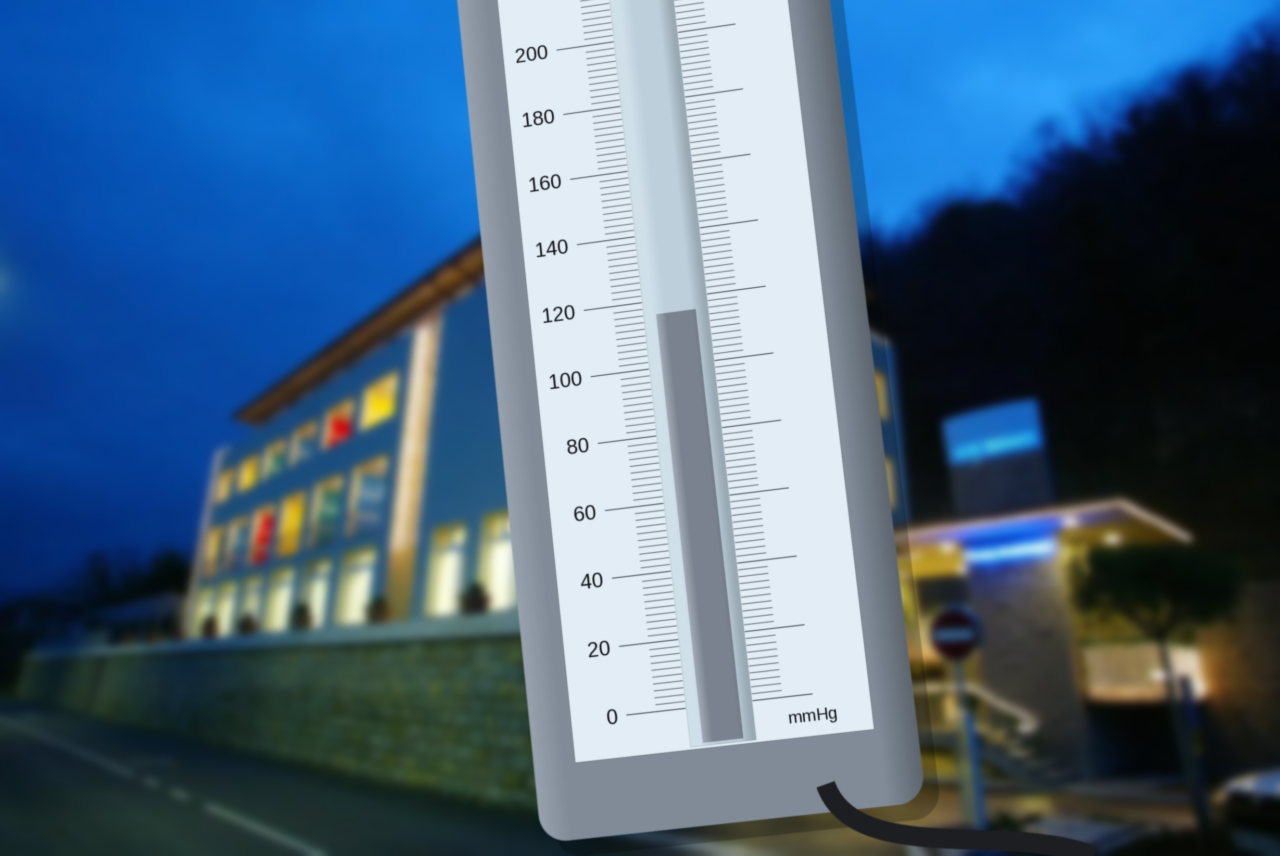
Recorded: 116 mmHg
